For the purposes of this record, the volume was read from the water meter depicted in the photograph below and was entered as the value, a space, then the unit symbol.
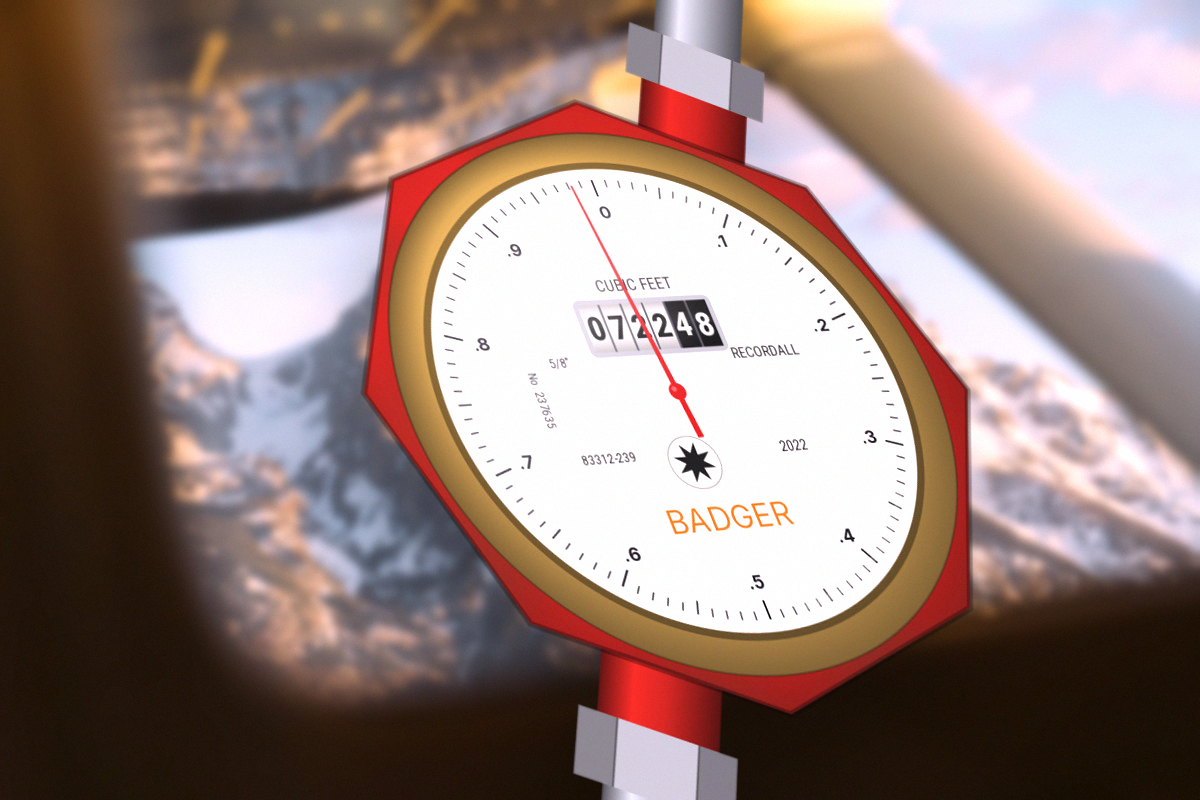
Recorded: 72247.98 ft³
